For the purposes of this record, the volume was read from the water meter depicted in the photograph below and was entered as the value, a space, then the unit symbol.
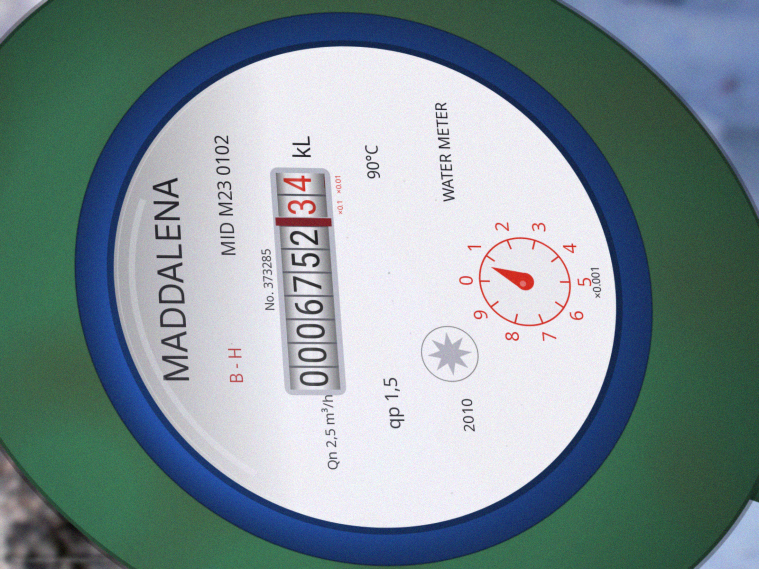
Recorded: 6752.340 kL
